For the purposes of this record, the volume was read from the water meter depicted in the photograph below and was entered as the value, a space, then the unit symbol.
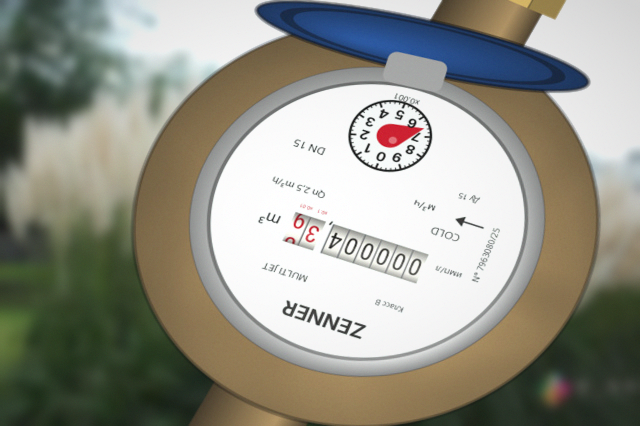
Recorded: 4.386 m³
